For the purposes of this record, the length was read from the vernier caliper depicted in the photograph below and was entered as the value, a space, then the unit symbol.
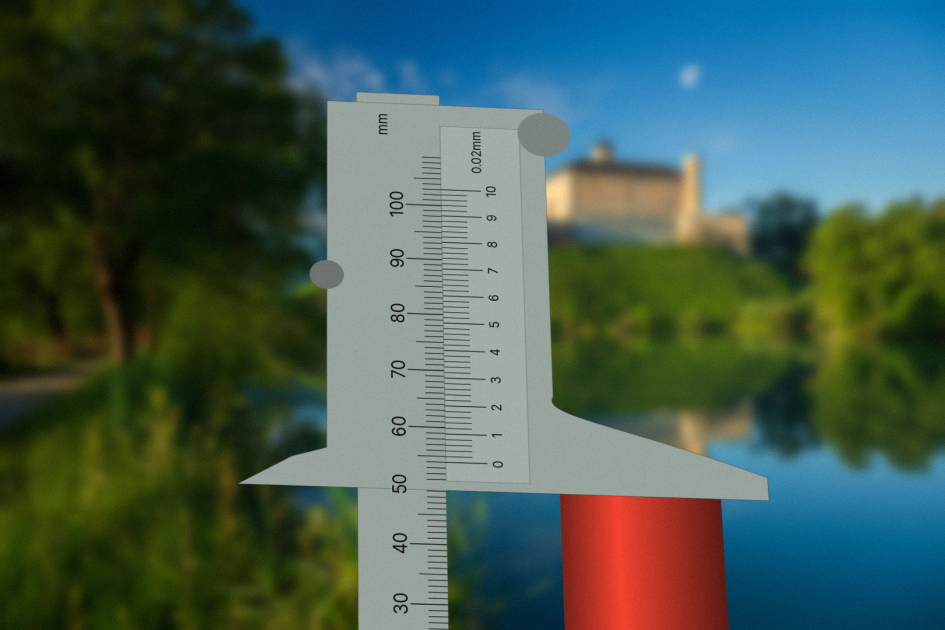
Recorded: 54.0 mm
